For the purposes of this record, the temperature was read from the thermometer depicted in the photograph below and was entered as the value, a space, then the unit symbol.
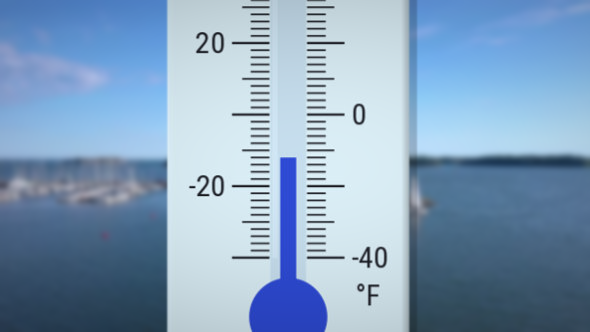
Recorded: -12 °F
